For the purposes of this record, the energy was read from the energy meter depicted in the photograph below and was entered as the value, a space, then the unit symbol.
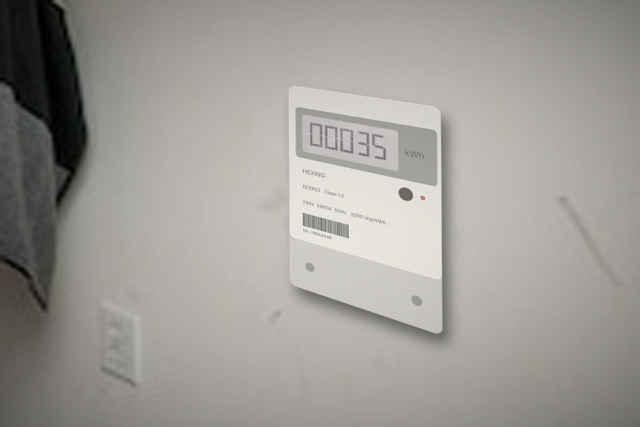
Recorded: 35 kWh
